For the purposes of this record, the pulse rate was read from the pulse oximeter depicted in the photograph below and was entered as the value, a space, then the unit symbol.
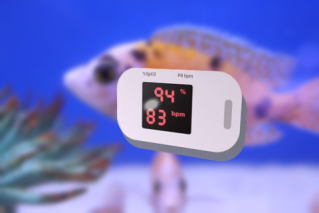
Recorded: 83 bpm
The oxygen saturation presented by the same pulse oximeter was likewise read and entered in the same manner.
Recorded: 94 %
